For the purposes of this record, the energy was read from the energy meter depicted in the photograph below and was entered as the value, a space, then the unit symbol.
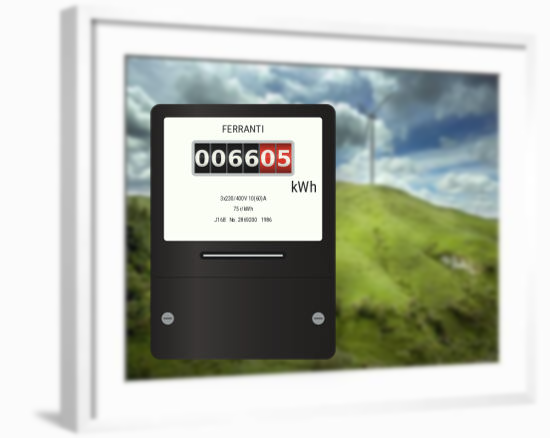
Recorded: 66.05 kWh
